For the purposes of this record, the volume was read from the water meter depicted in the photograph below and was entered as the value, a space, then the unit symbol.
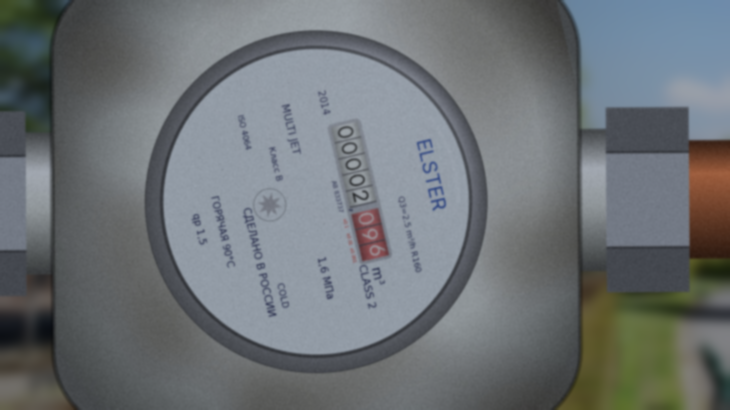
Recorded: 2.096 m³
